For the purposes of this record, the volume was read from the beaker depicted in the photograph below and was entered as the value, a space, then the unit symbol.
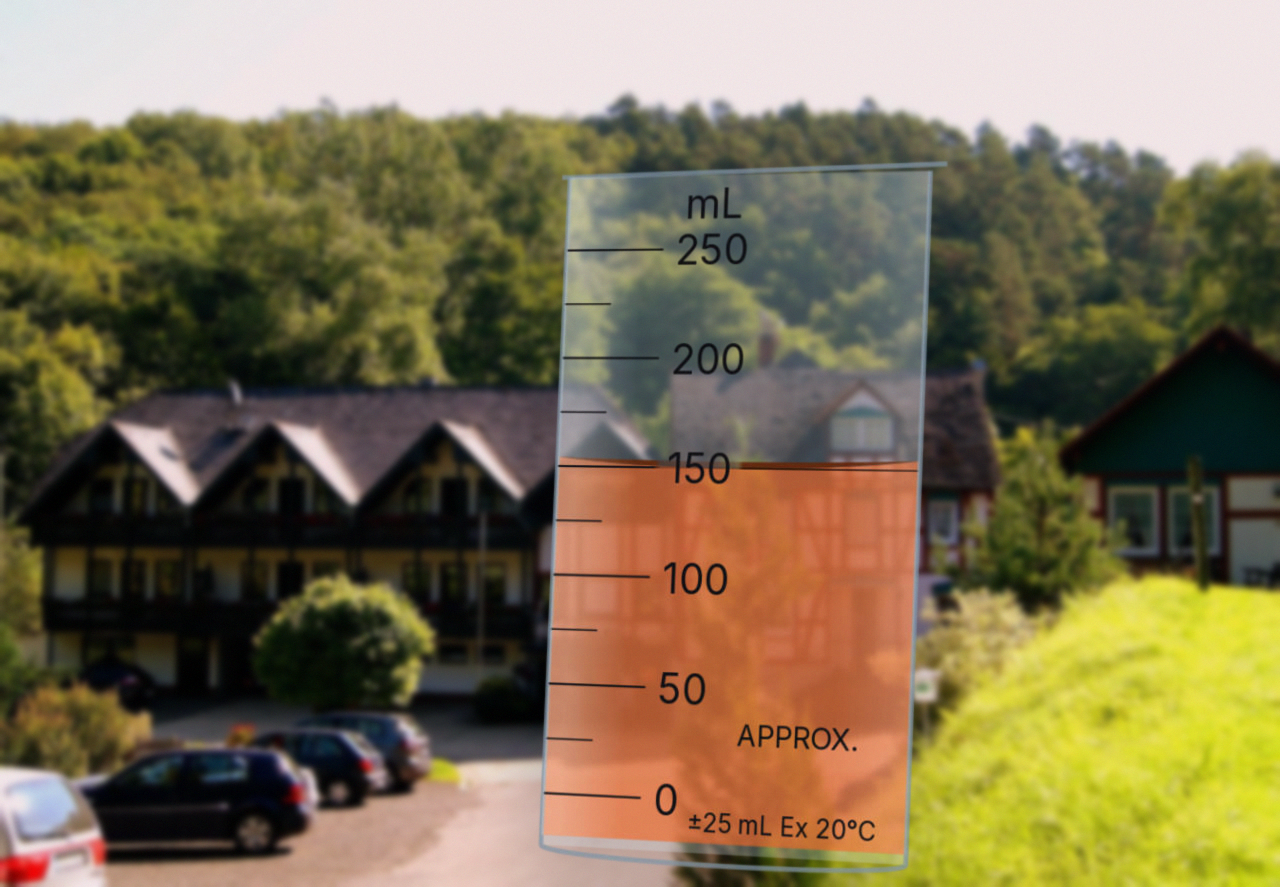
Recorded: 150 mL
